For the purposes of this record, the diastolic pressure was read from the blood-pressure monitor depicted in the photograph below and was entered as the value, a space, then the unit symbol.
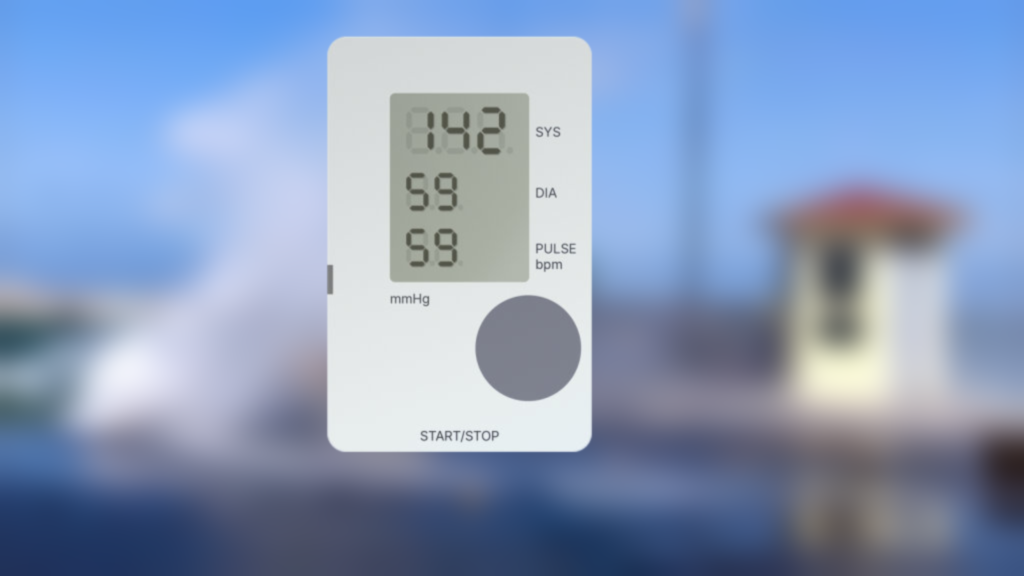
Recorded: 59 mmHg
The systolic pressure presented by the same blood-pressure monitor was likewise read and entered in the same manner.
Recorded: 142 mmHg
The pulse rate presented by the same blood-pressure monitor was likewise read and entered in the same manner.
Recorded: 59 bpm
